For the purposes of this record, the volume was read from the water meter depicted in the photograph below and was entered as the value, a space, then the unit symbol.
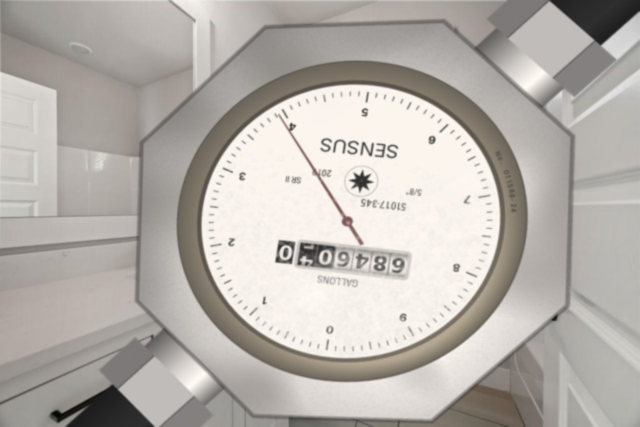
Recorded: 6846043.9 gal
